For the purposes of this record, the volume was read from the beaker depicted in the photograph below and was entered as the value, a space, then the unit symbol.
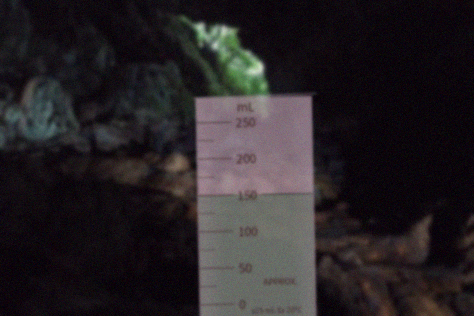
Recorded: 150 mL
